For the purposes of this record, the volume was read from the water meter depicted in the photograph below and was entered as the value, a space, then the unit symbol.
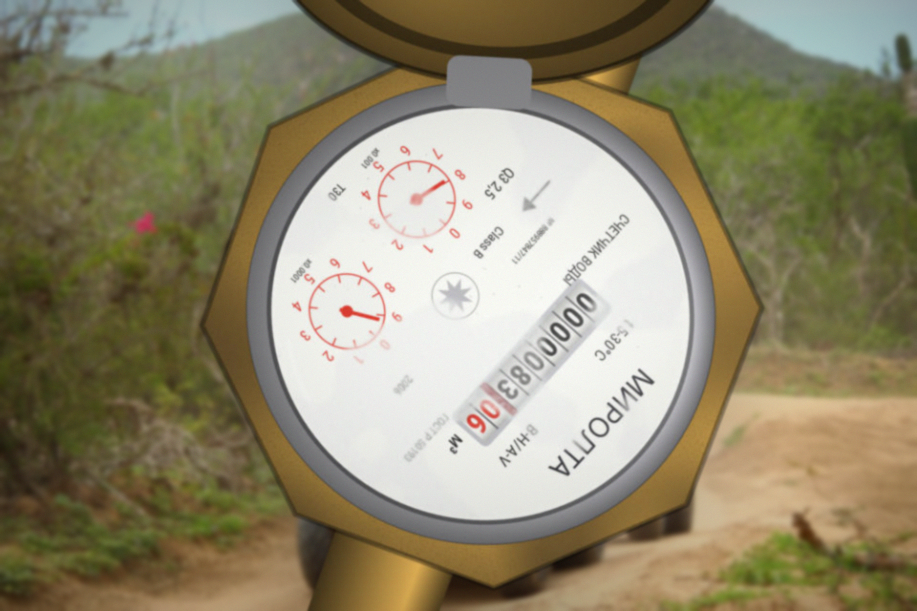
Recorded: 83.0679 m³
